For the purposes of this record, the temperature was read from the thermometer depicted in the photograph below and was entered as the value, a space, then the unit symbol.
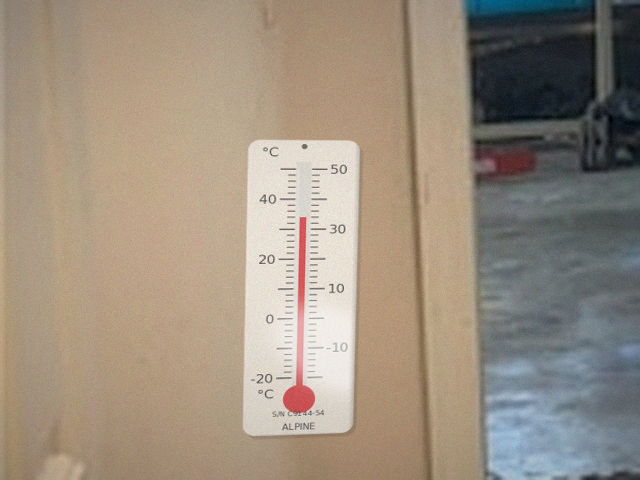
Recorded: 34 °C
